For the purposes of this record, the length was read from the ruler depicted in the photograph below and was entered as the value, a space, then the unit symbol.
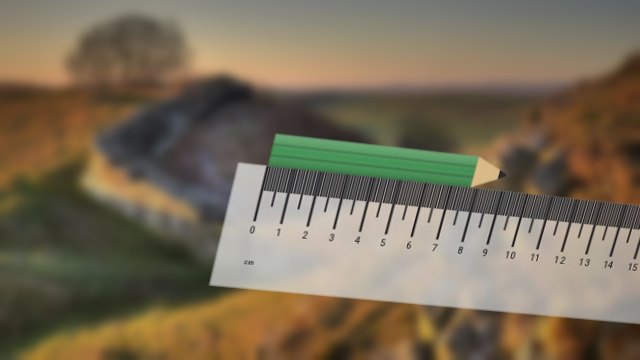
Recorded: 9 cm
